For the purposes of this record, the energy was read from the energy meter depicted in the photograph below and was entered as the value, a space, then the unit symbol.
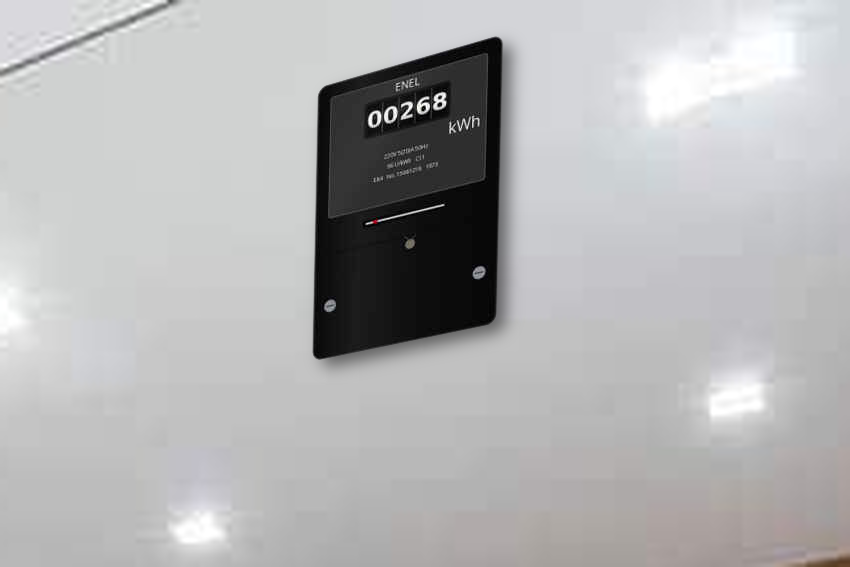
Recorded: 268 kWh
